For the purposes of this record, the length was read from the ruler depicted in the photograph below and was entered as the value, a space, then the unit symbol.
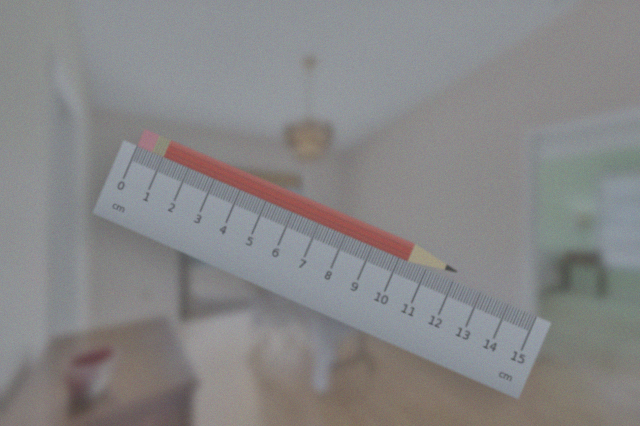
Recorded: 12 cm
